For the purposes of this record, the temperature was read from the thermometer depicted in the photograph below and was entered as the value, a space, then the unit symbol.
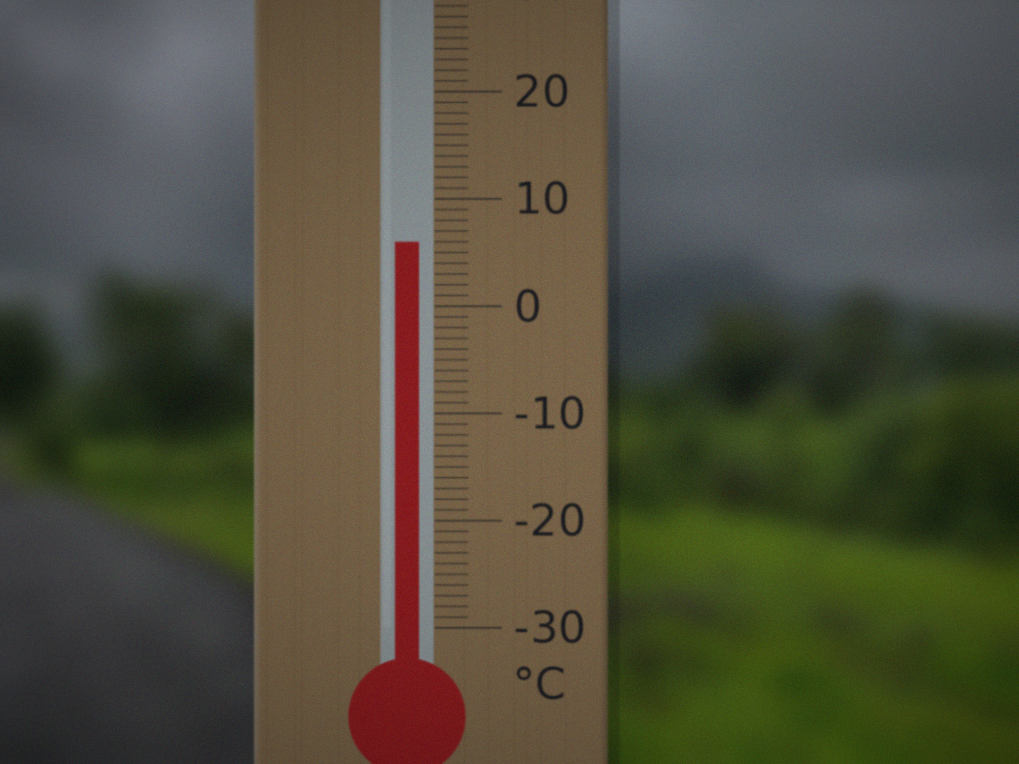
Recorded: 6 °C
